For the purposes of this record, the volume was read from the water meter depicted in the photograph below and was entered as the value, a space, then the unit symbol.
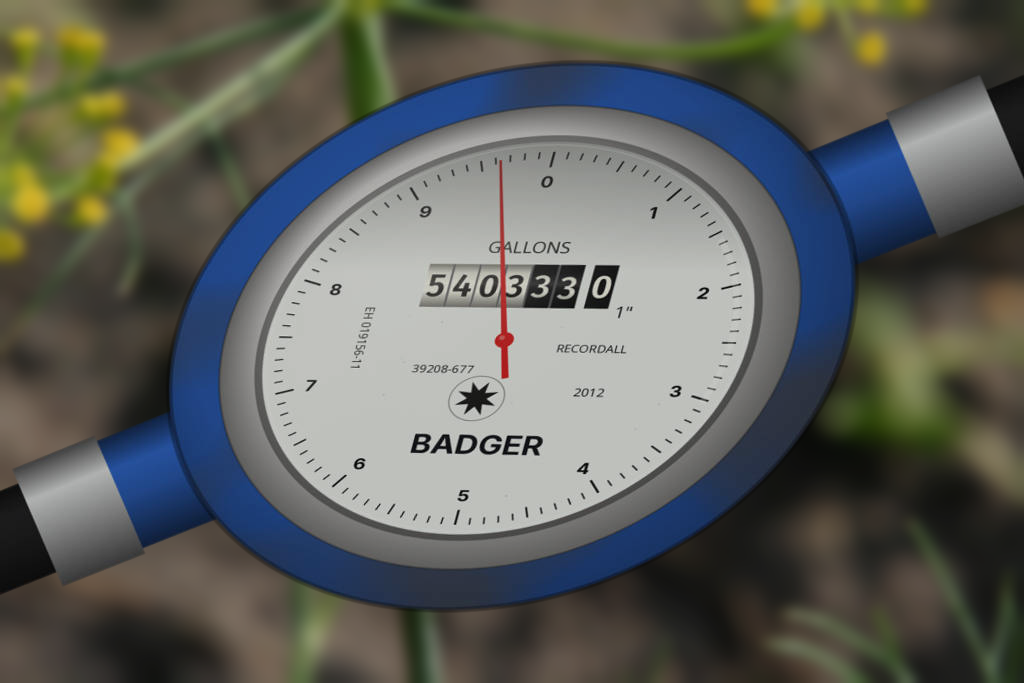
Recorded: 5403329.6 gal
